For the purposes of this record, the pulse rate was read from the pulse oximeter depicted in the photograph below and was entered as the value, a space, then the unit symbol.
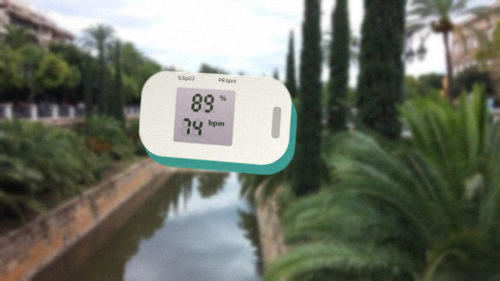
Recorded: 74 bpm
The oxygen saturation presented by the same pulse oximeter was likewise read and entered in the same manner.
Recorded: 89 %
